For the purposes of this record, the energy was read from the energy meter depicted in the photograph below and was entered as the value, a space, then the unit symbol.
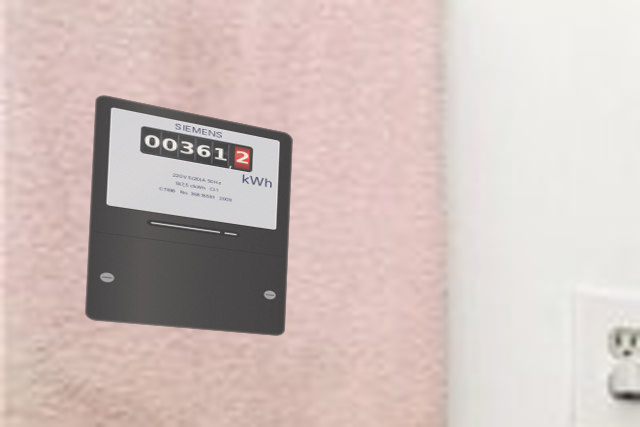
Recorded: 361.2 kWh
